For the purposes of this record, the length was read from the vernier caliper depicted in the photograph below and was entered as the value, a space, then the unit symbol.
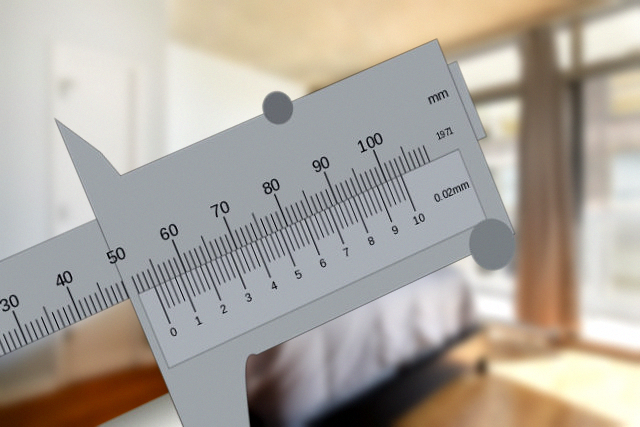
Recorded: 54.0 mm
